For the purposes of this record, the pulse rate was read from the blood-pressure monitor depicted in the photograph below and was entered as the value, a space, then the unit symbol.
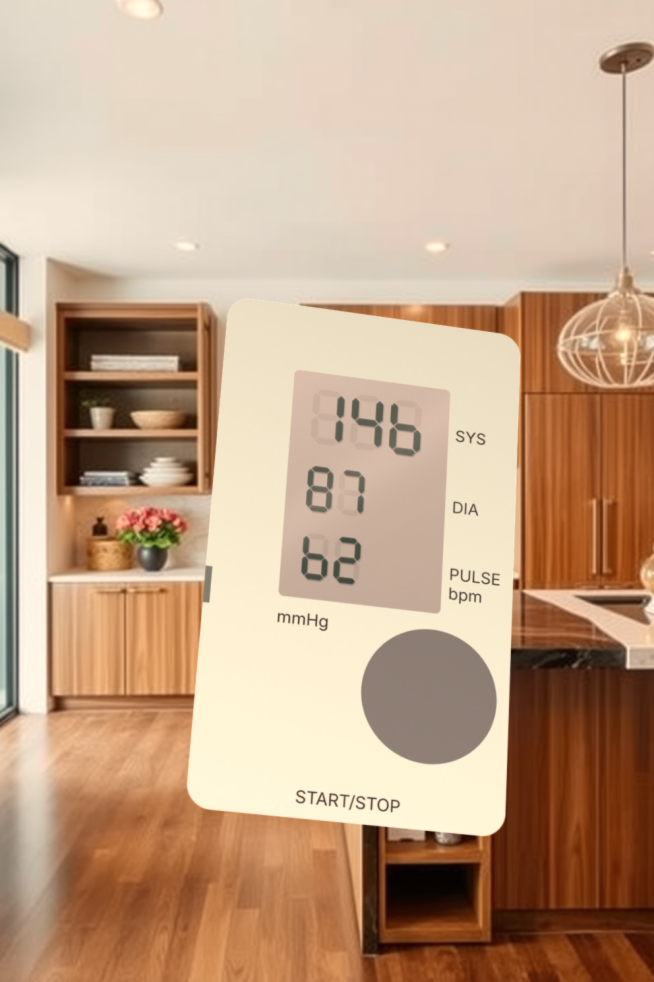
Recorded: 62 bpm
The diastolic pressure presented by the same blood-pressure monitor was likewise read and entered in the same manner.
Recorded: 87 mmHg
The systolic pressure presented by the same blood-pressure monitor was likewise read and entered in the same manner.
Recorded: 146 mmHg
